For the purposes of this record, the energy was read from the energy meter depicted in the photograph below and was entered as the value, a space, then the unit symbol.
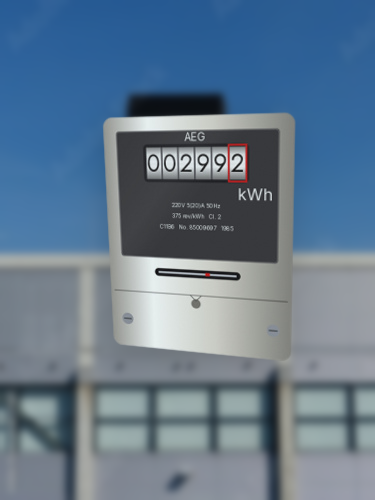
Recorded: 299.2 kWh
